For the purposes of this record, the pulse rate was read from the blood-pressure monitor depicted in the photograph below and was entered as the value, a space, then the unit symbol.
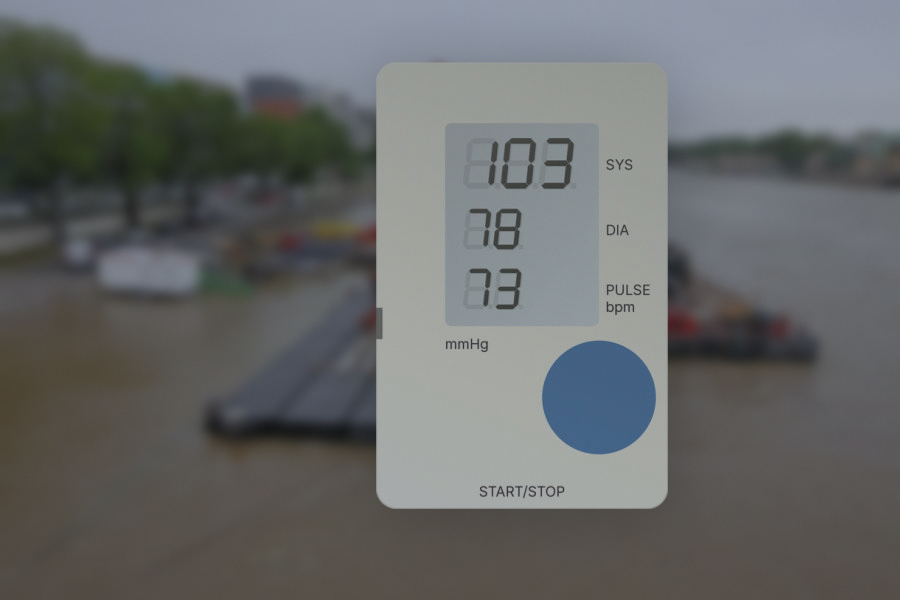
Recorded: 73 bpm
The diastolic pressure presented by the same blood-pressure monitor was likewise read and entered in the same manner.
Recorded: 78 mmHg
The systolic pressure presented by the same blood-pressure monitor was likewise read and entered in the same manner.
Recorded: 103 mmHg
